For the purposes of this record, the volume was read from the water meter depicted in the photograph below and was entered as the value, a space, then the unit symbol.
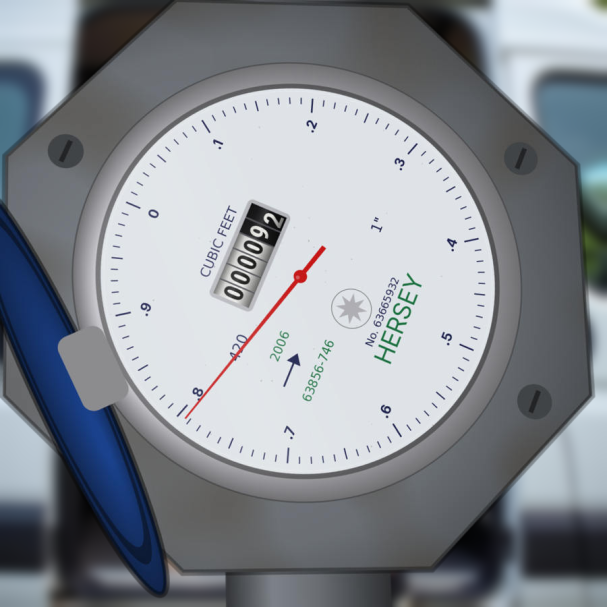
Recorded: 91.79 ft³
